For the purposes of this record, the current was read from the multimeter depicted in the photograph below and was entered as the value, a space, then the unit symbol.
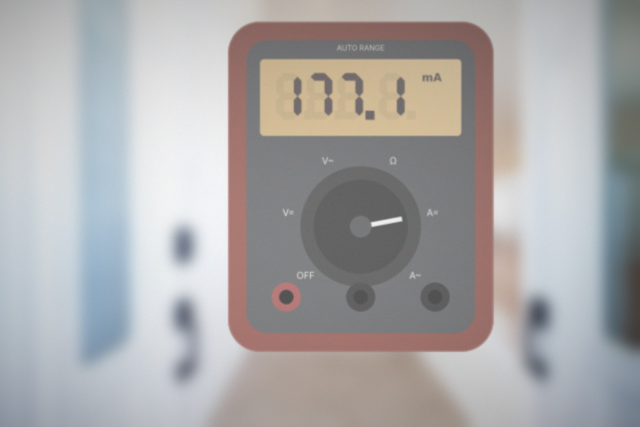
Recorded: 177.1 mA
